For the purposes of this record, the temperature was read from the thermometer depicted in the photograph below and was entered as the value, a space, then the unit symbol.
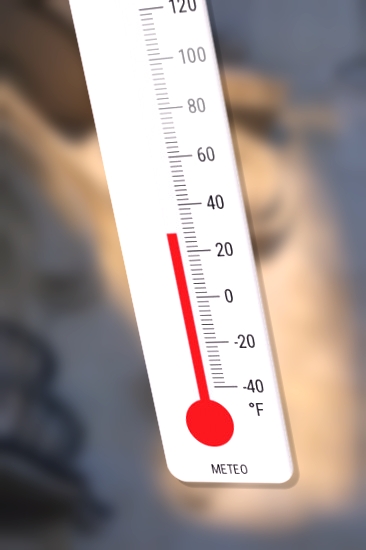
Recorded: 28 °F
